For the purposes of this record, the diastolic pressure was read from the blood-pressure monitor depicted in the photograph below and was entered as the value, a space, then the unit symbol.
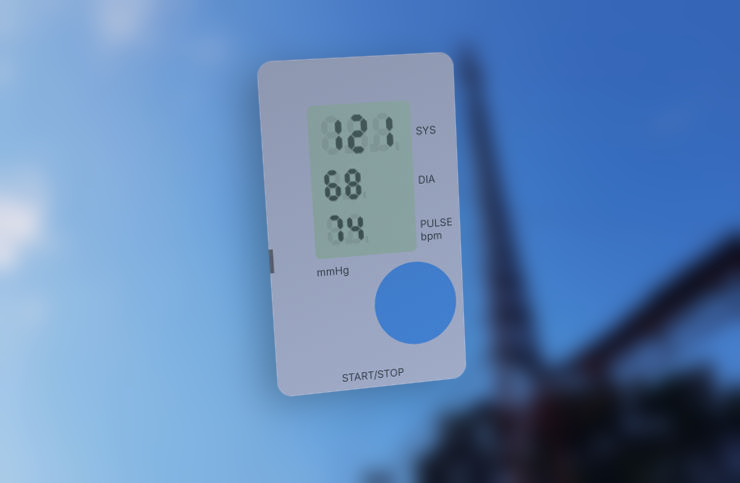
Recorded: 68 mmHg
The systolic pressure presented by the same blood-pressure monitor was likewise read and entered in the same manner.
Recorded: 121 mmHg
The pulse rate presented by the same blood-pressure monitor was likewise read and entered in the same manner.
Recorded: 74 bpm
